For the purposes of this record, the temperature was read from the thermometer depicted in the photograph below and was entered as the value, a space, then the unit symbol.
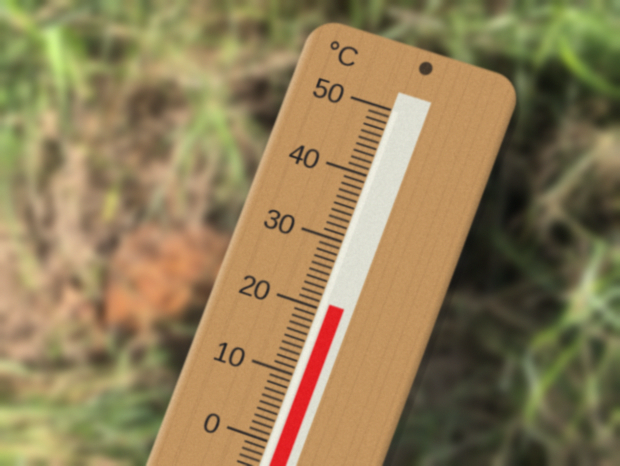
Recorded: 21 °C
